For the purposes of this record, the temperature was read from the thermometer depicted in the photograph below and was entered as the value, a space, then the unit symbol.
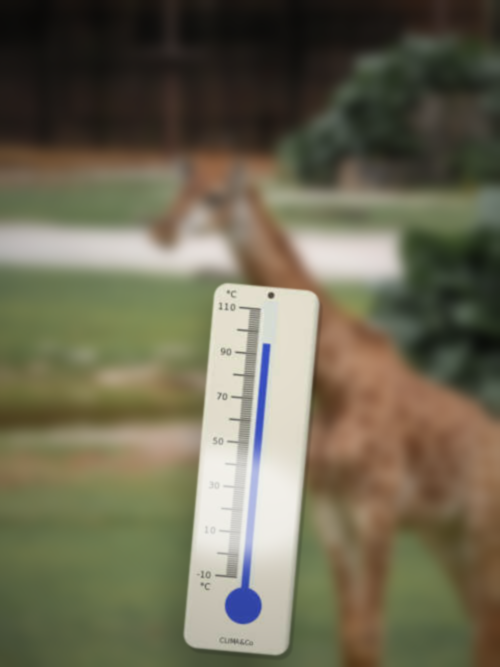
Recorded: 95 °C
